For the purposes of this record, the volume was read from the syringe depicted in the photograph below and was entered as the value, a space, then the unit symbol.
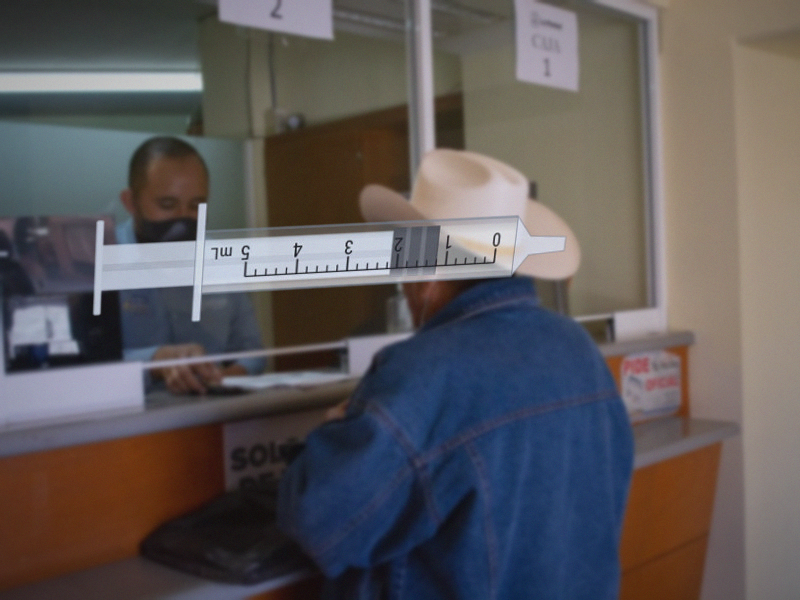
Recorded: 1.2 mL
